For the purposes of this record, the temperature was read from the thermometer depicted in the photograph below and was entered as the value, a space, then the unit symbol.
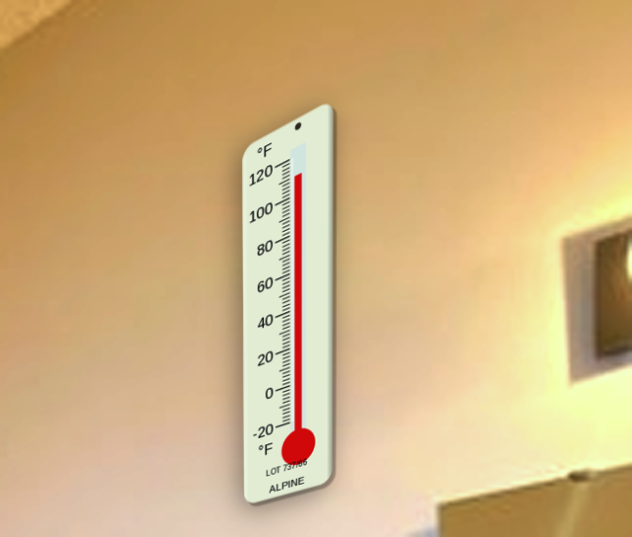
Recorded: 110 °F
